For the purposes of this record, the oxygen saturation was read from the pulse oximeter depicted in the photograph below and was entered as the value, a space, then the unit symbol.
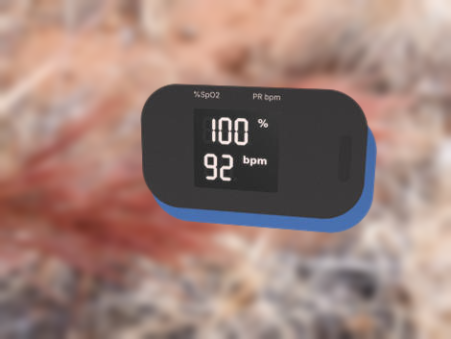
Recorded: 100 %
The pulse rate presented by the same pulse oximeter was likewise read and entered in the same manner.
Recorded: 92 bpm
